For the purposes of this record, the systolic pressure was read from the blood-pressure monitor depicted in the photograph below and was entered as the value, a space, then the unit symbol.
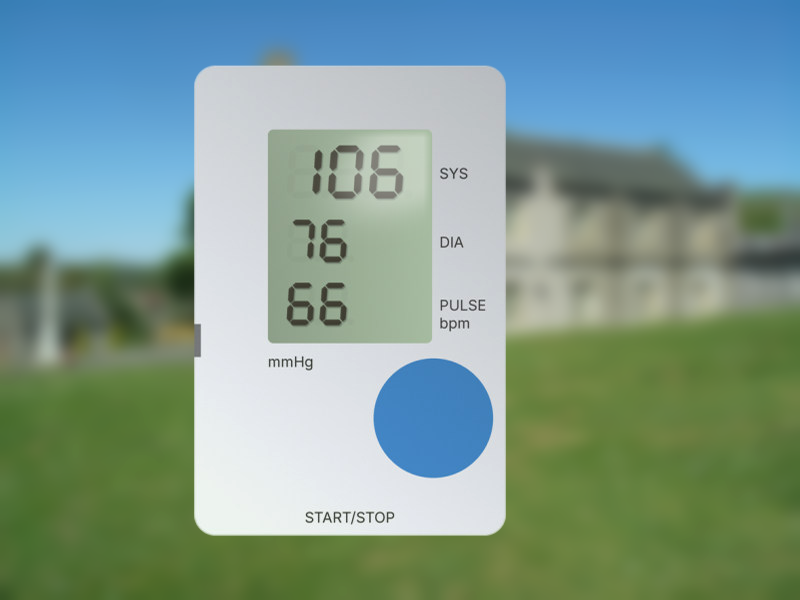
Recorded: 106 mmHg
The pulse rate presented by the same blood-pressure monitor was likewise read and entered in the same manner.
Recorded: 66 bpm
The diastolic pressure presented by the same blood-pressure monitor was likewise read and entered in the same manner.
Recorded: 76 mmHg
